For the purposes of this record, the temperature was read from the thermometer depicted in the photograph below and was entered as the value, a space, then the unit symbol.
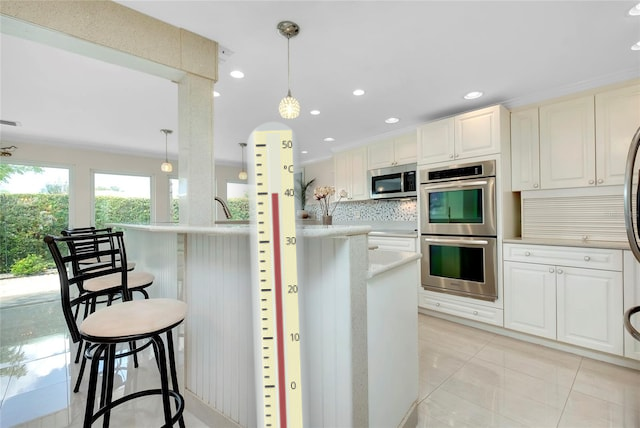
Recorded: 40 °C
